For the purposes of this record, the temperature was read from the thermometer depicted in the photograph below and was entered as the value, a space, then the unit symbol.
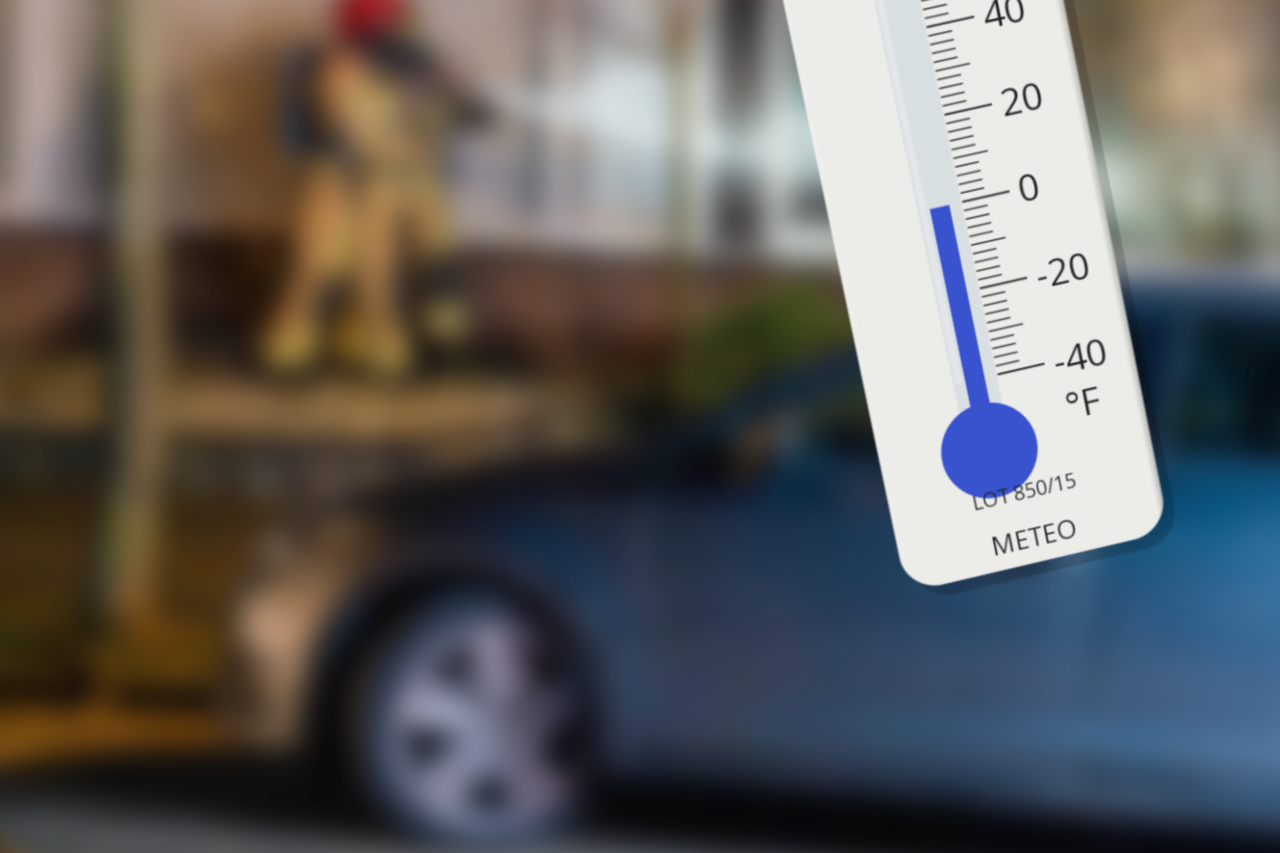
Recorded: 0 °F
